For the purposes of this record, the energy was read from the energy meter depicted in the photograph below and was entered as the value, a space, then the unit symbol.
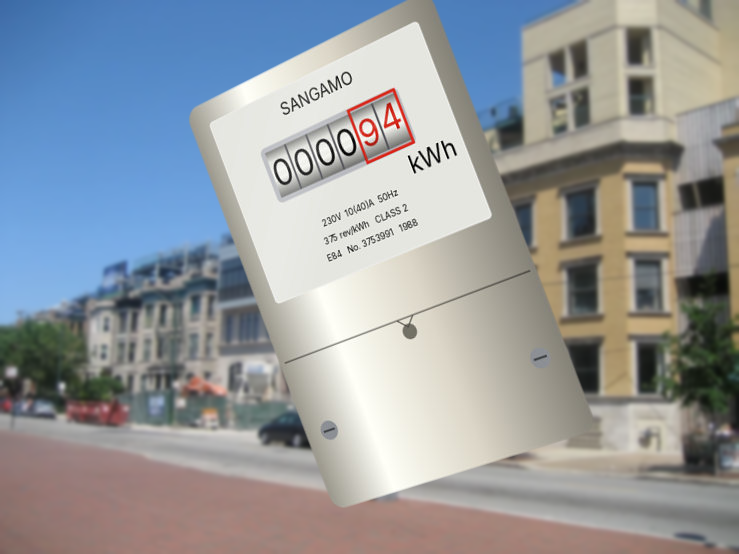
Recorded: 0.94 kWh
